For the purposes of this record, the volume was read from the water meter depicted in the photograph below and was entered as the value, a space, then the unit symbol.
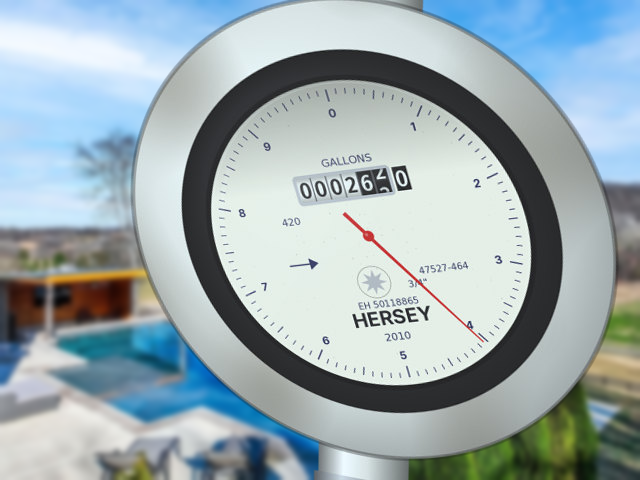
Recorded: 2624.0 gal
